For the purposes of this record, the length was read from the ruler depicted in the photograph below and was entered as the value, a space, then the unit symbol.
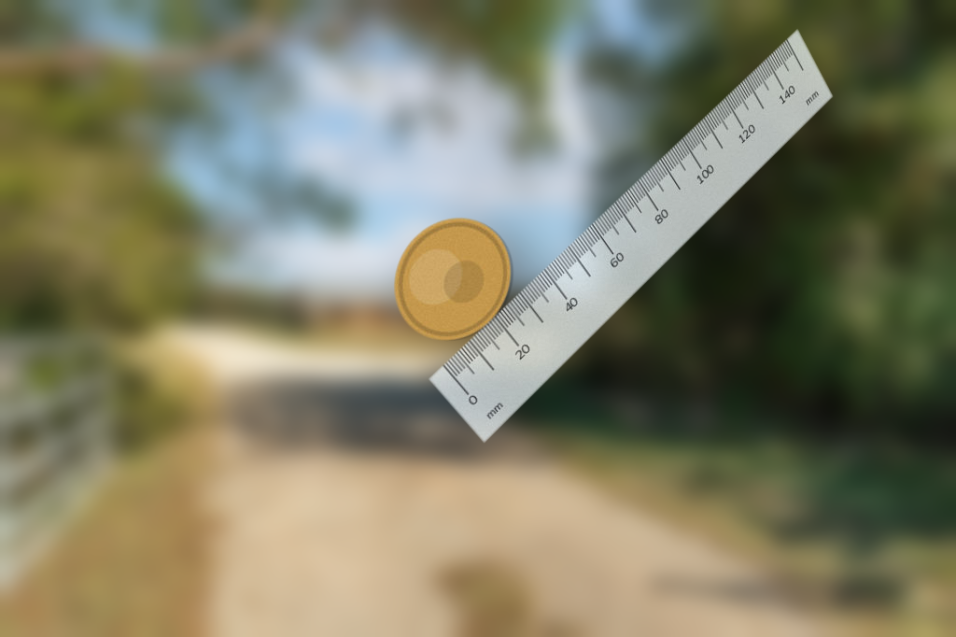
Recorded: 35 mm
